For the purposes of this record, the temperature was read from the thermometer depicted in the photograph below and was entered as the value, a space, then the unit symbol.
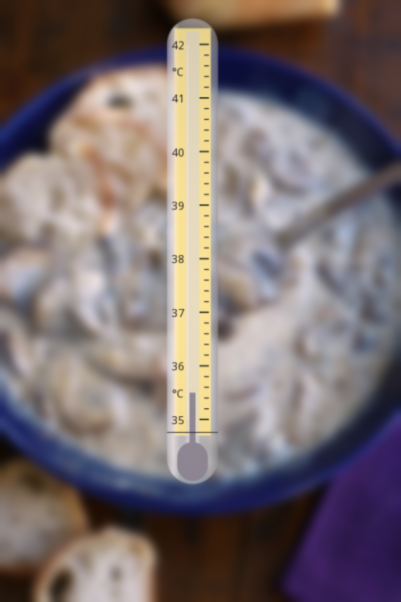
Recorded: 35.5 °C
